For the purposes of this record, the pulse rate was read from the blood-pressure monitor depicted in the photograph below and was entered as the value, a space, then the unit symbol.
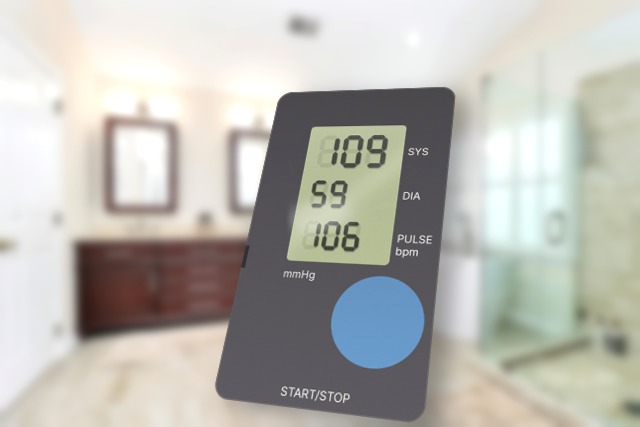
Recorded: 106 bpm
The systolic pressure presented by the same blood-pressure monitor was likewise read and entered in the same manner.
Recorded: 109 mmHg
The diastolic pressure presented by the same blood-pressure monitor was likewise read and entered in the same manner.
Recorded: 59 mmHg
